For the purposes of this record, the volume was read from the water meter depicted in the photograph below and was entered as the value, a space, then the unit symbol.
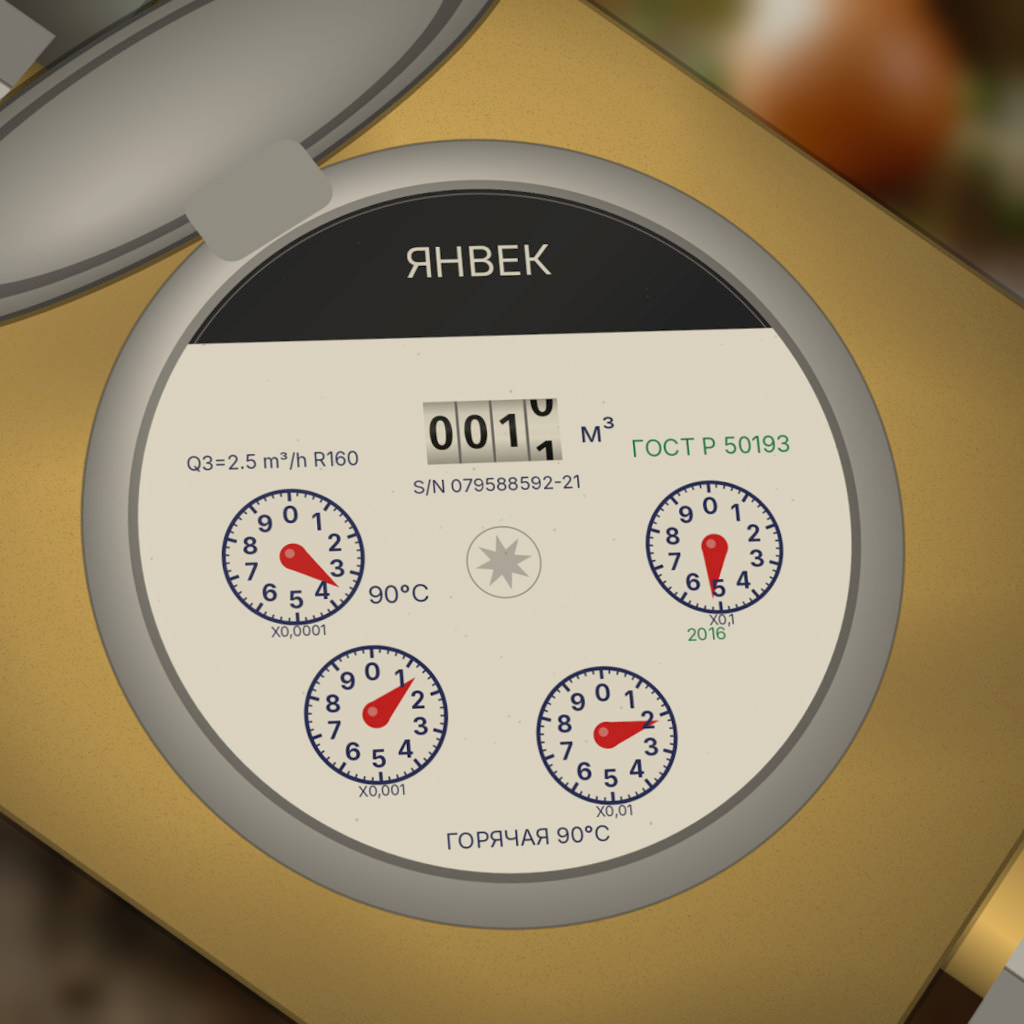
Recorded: 10.5213 m³
